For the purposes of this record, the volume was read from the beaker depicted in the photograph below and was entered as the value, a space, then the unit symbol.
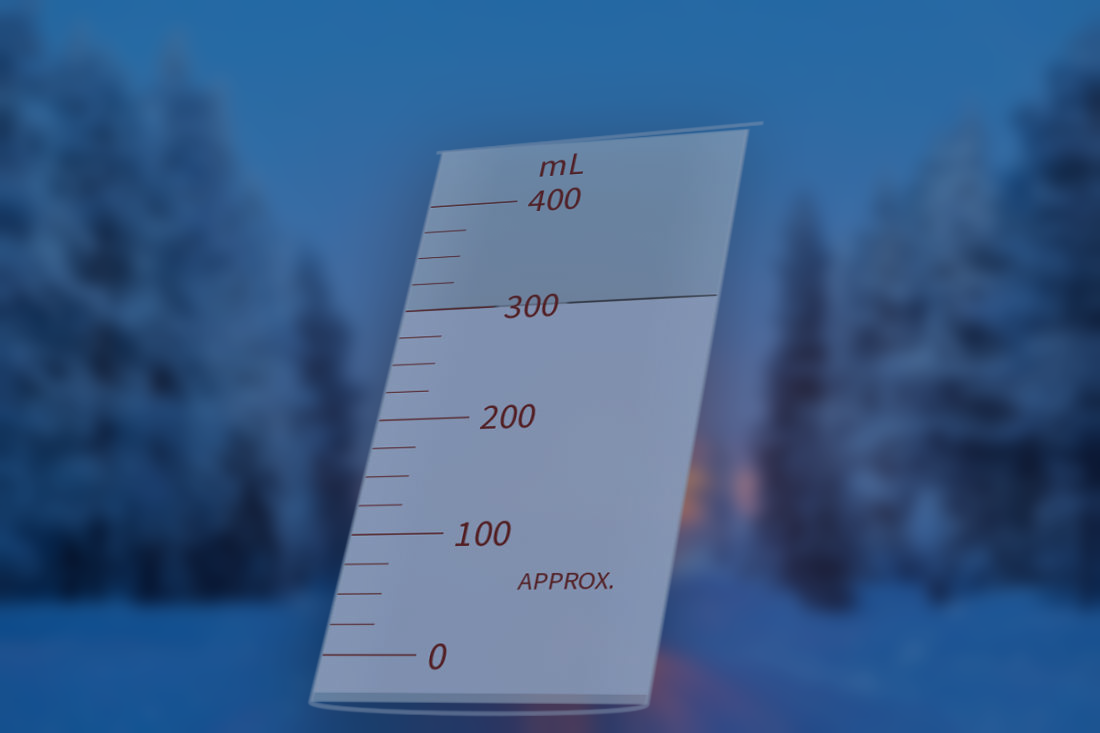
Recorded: 300 mL
